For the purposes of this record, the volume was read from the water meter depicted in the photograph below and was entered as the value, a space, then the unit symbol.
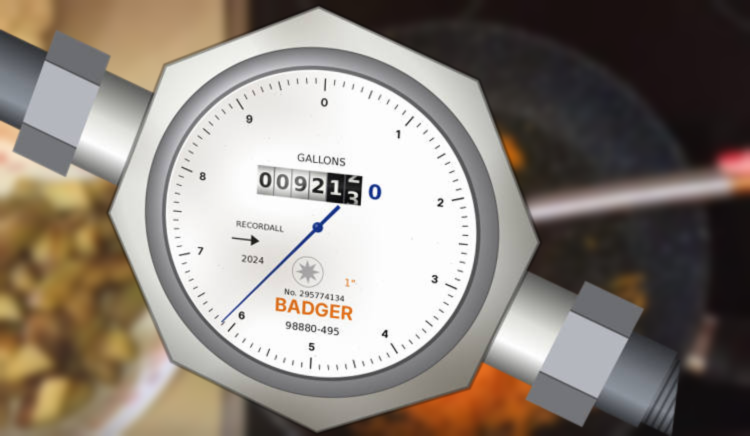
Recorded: 92126.1 gal
